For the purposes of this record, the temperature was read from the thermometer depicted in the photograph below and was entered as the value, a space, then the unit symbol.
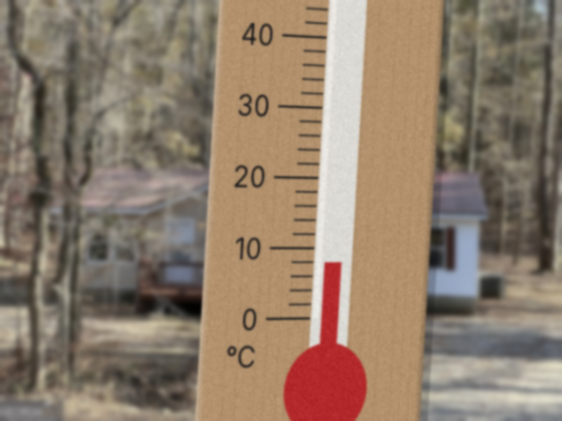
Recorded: 8 °C
